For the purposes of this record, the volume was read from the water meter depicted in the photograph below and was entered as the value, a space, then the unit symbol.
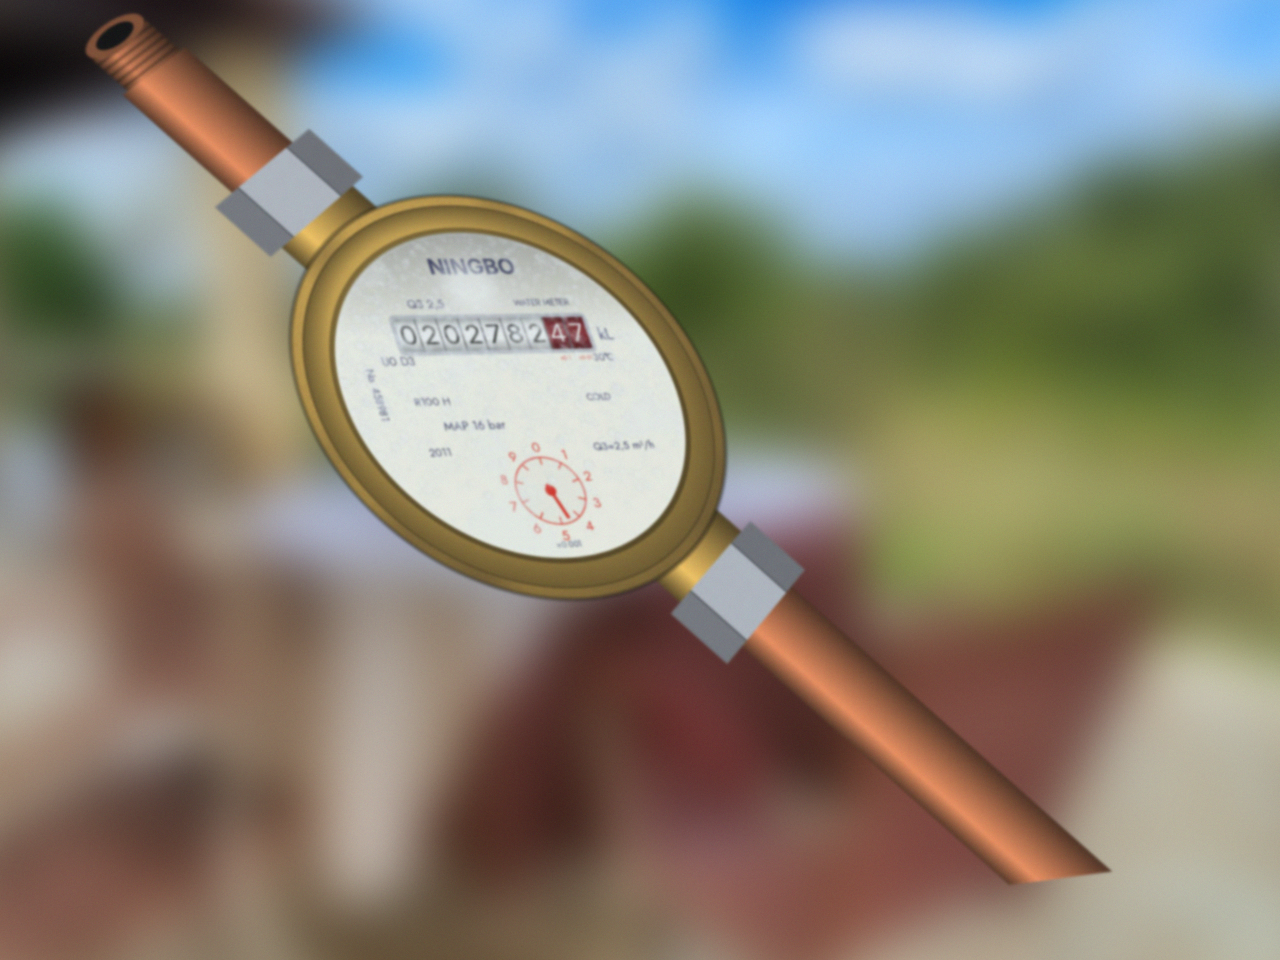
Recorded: 202782.474 kL
